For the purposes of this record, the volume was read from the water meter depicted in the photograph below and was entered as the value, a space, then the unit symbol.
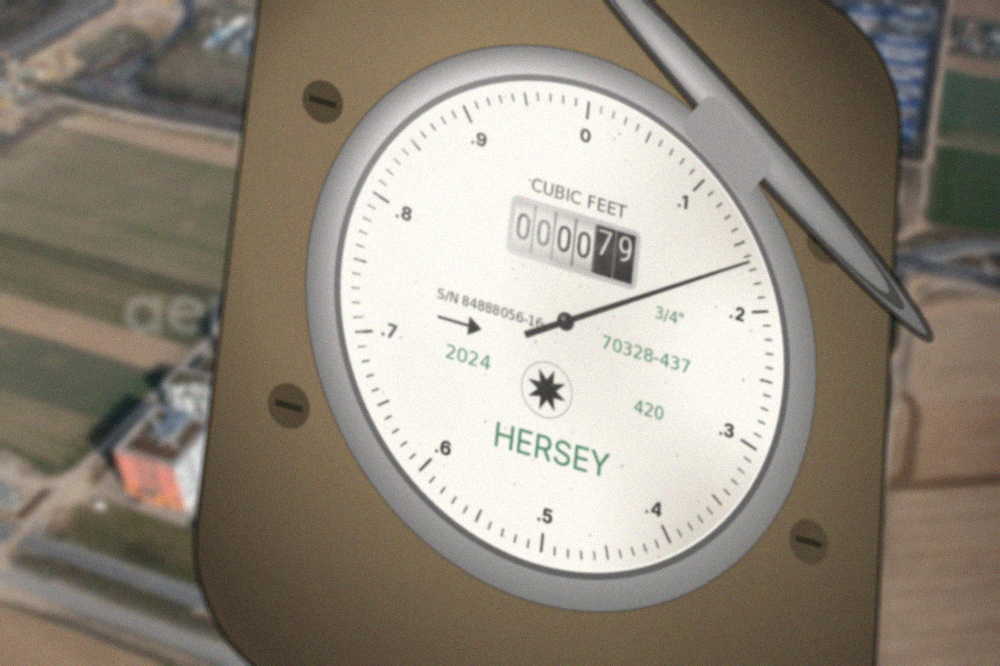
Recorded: 79.16 ft³
